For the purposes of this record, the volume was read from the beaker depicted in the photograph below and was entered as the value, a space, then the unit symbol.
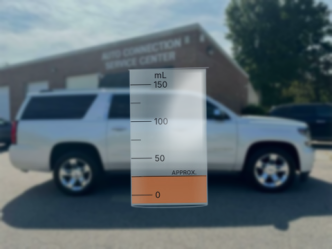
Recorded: 25 mL
